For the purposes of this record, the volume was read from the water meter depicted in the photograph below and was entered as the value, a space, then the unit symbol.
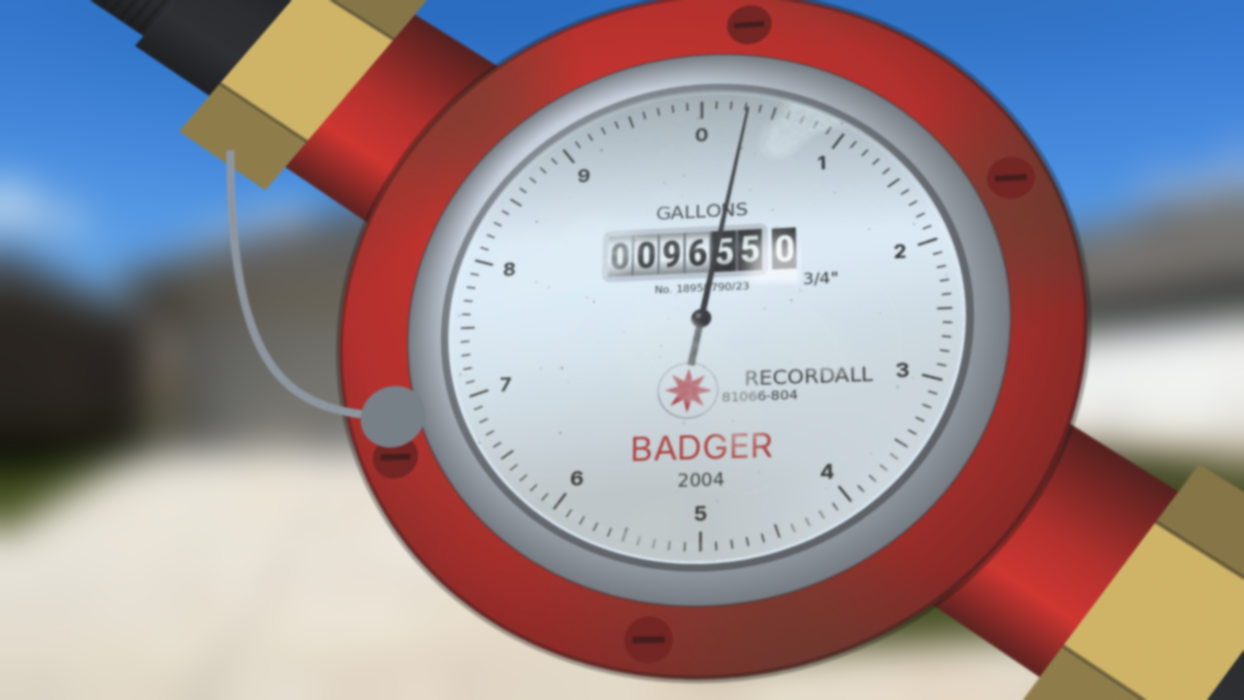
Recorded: 96550.3 gal
